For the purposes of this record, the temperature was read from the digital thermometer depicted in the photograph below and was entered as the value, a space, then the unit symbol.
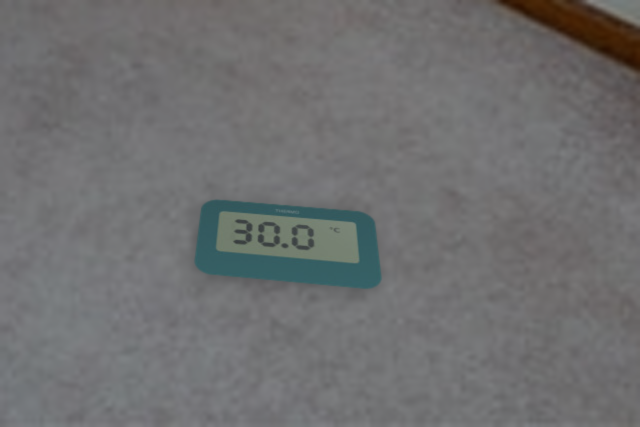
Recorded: 30.0 °C
